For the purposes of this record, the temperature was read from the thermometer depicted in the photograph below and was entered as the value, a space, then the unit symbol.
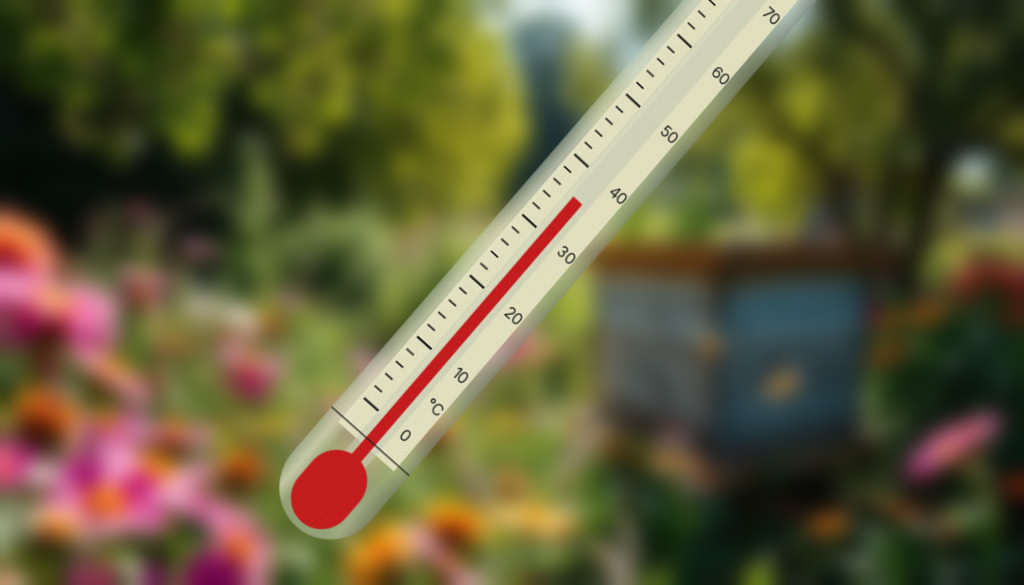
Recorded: 36 °C
